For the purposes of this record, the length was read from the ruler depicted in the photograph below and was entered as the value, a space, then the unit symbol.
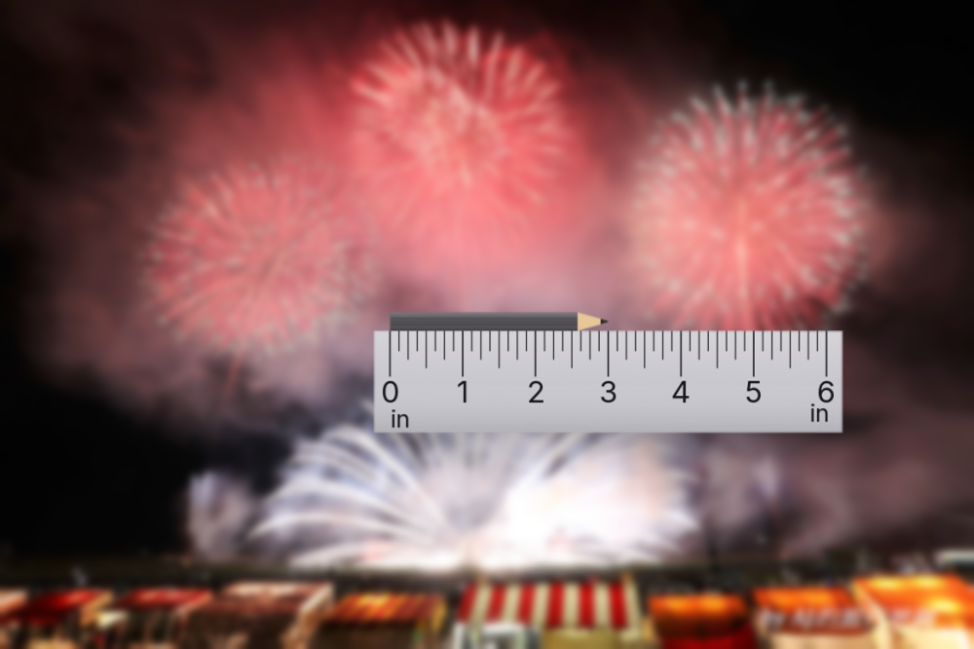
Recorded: 3 in
